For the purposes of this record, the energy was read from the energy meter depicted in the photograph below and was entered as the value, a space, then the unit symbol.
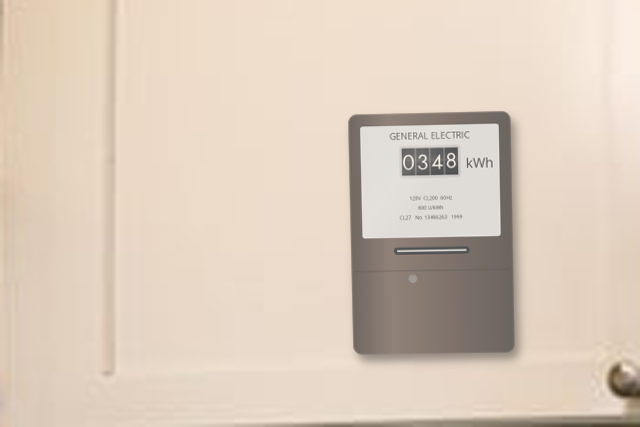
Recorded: 348 kWh
